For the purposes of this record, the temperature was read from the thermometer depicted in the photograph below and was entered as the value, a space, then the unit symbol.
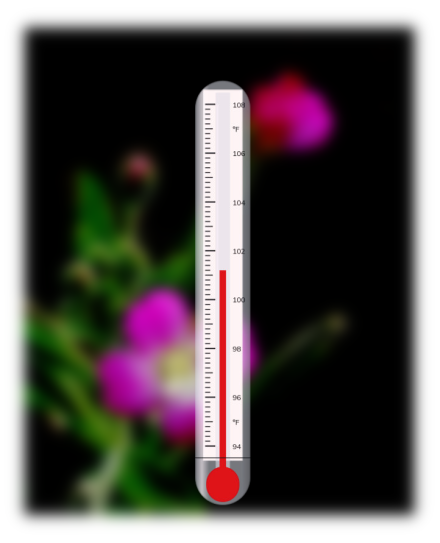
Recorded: 101.2 °F
